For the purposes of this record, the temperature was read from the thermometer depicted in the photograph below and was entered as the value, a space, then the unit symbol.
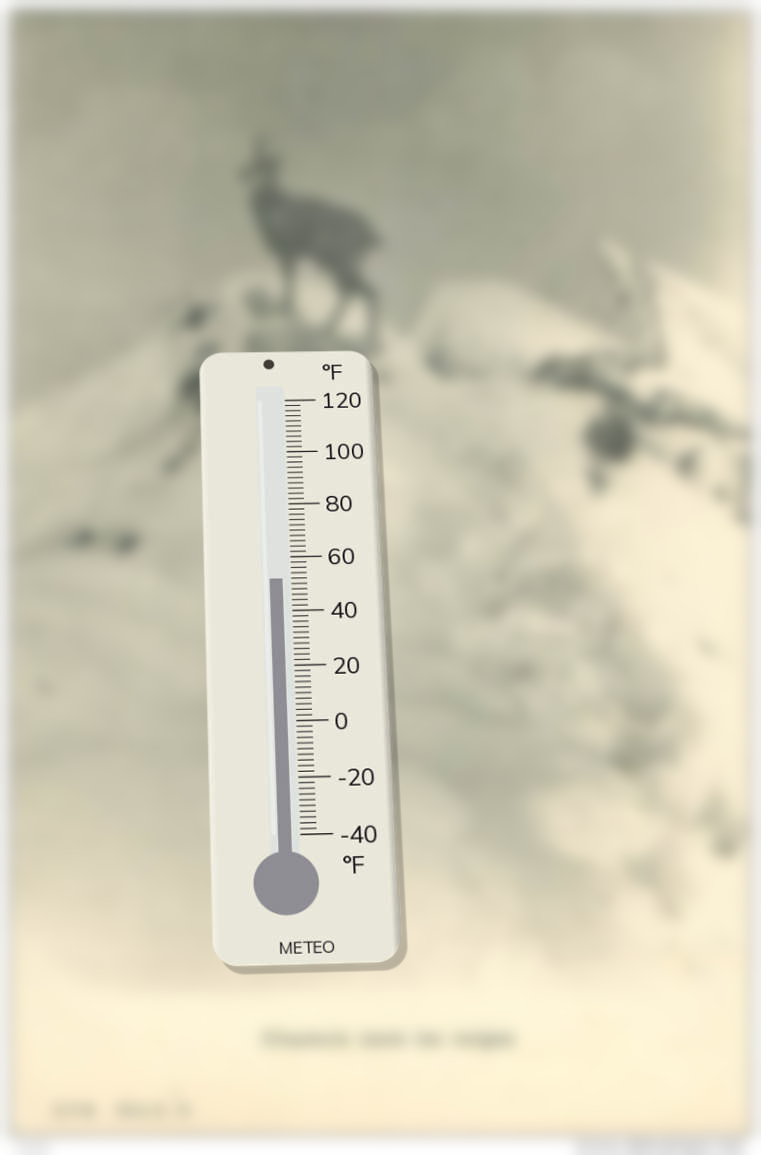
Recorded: 52 °F
